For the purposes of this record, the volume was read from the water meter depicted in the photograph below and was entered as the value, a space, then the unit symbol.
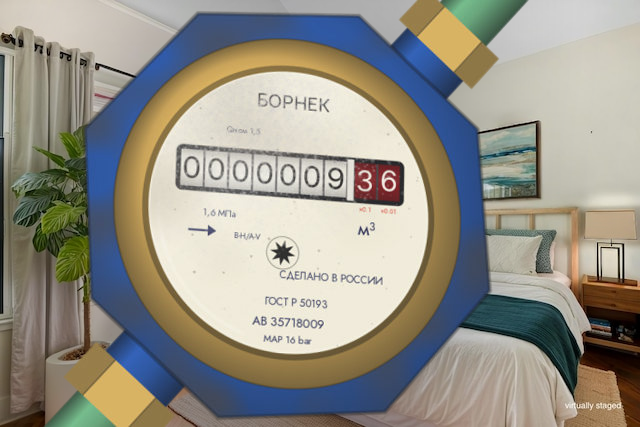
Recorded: 9.36 m³
